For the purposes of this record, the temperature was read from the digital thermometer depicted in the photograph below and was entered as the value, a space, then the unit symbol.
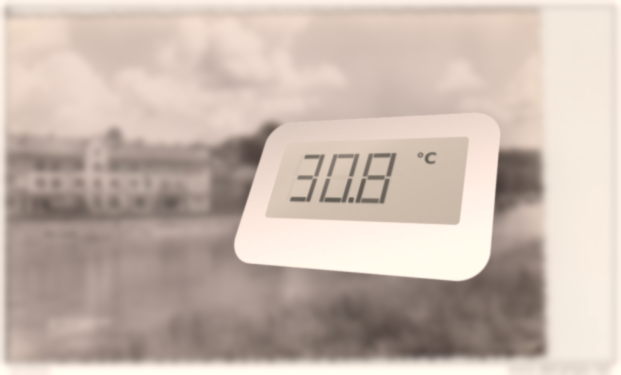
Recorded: 30.8 °C
